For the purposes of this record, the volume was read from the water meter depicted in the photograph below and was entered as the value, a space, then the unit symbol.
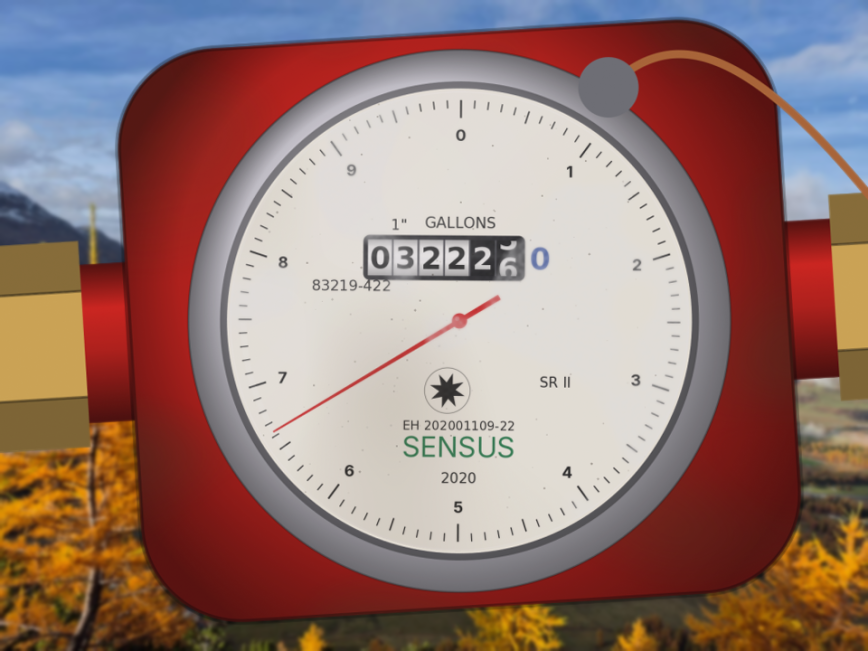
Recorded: 322256.6 gal
